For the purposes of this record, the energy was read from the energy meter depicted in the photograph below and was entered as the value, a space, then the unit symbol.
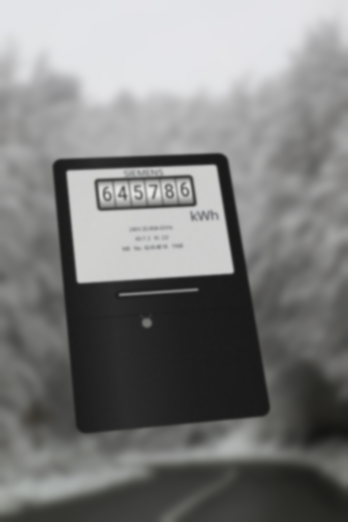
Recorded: 645786 kWh
